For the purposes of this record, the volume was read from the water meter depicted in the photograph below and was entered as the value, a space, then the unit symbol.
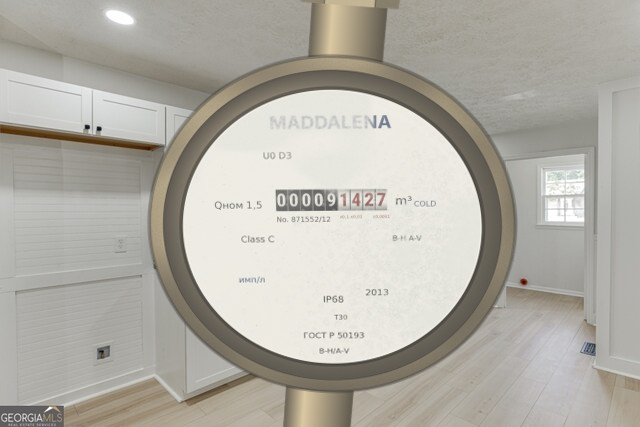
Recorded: 9.1427 m³
